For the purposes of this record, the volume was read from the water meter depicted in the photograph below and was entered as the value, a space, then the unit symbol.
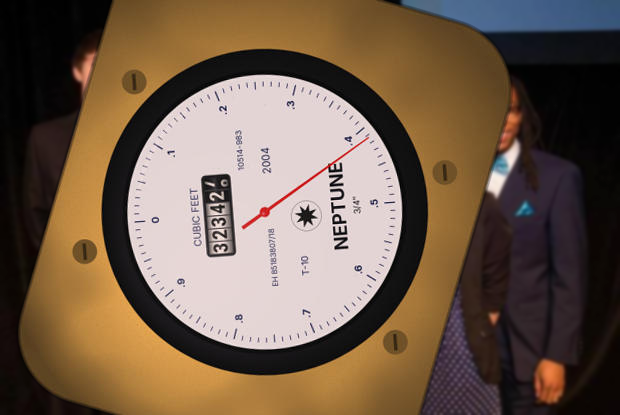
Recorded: 323427.41 ft³
